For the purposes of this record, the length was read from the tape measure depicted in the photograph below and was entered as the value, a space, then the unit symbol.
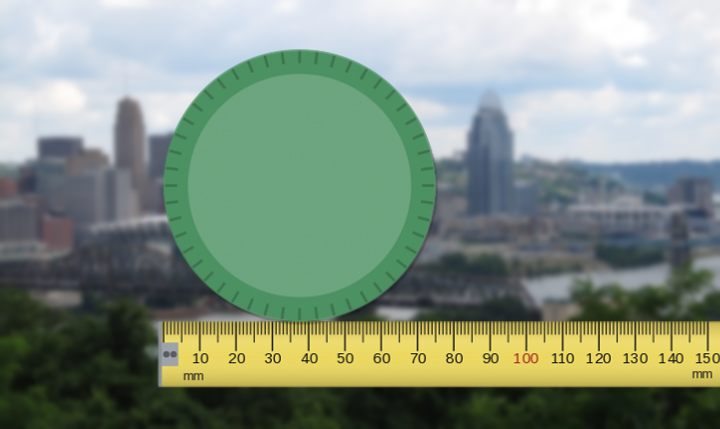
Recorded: 75 mm
